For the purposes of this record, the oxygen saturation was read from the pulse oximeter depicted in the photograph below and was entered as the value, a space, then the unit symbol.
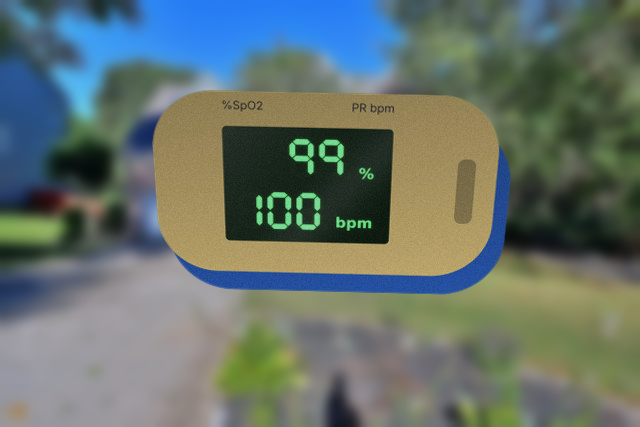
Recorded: 99 %
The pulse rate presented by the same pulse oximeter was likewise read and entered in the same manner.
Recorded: 100 bpm
